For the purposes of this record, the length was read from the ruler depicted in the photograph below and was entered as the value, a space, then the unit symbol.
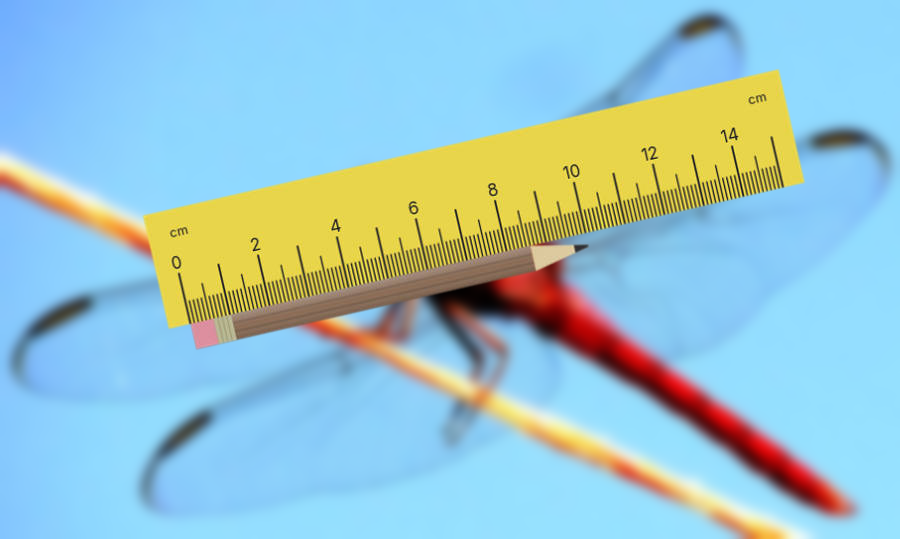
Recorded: 10 cm
